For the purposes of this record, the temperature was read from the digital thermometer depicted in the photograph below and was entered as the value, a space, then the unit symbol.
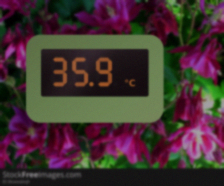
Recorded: 35.9 °C
